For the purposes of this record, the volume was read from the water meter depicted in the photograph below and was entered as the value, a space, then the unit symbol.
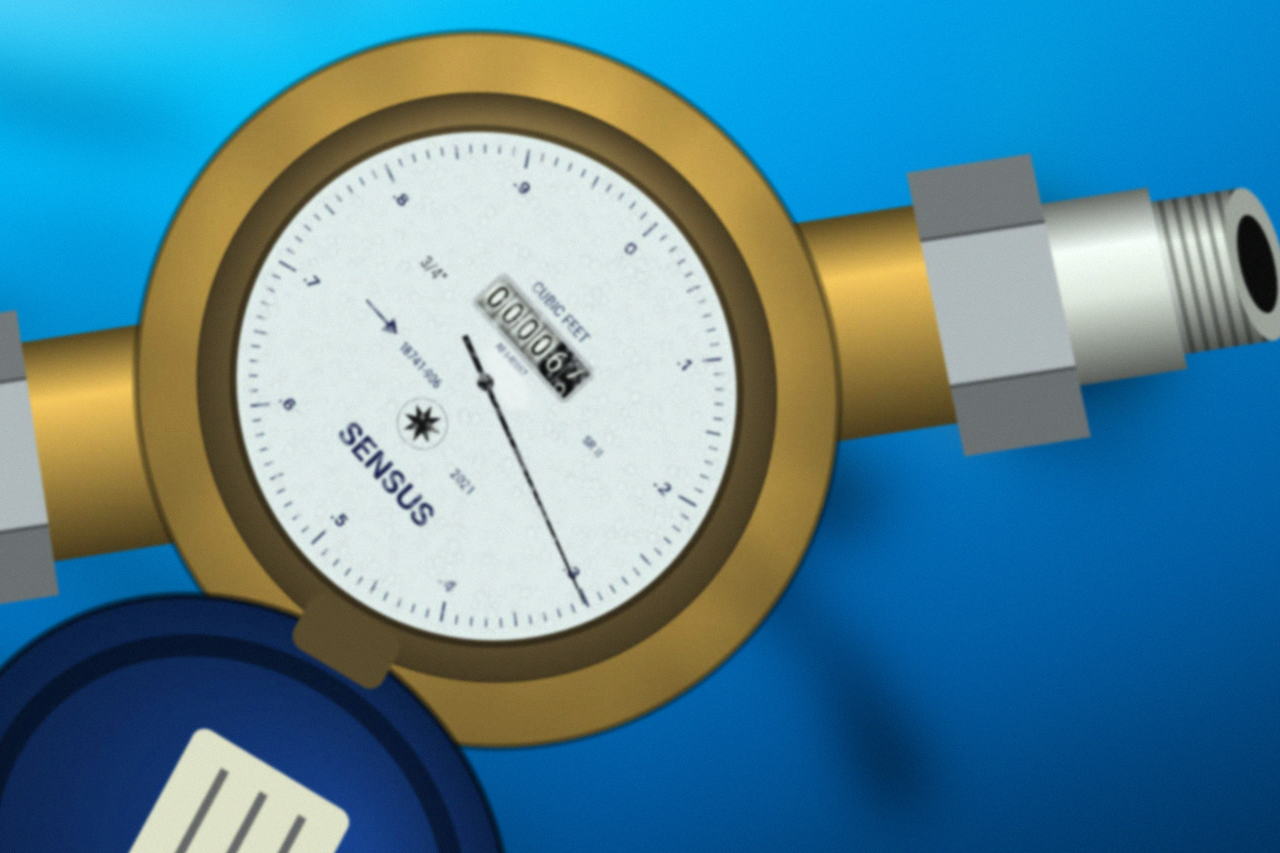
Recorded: 67.30 ft³
